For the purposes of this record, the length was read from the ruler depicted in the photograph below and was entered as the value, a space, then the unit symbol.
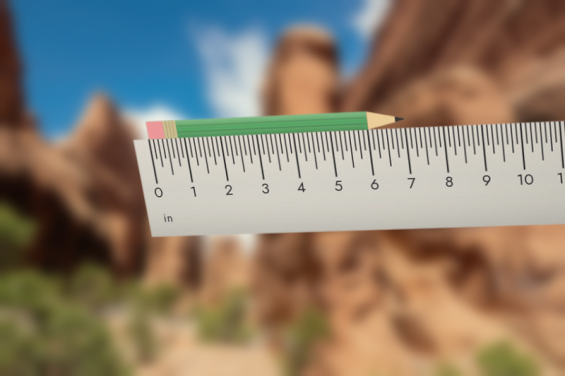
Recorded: 7 in
